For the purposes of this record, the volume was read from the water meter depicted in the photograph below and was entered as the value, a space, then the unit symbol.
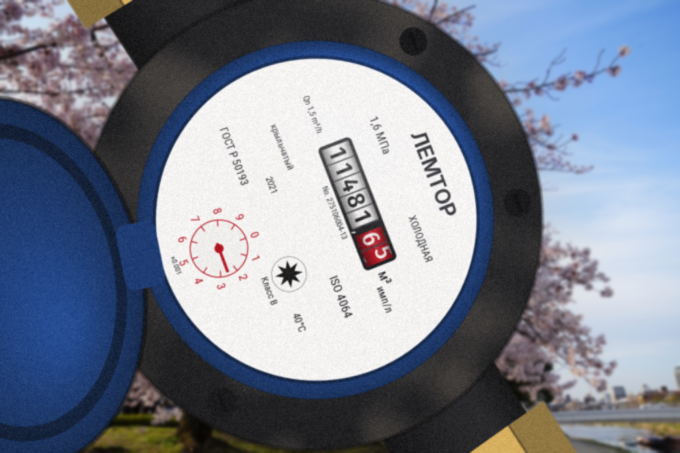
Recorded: 11481.652 m³
